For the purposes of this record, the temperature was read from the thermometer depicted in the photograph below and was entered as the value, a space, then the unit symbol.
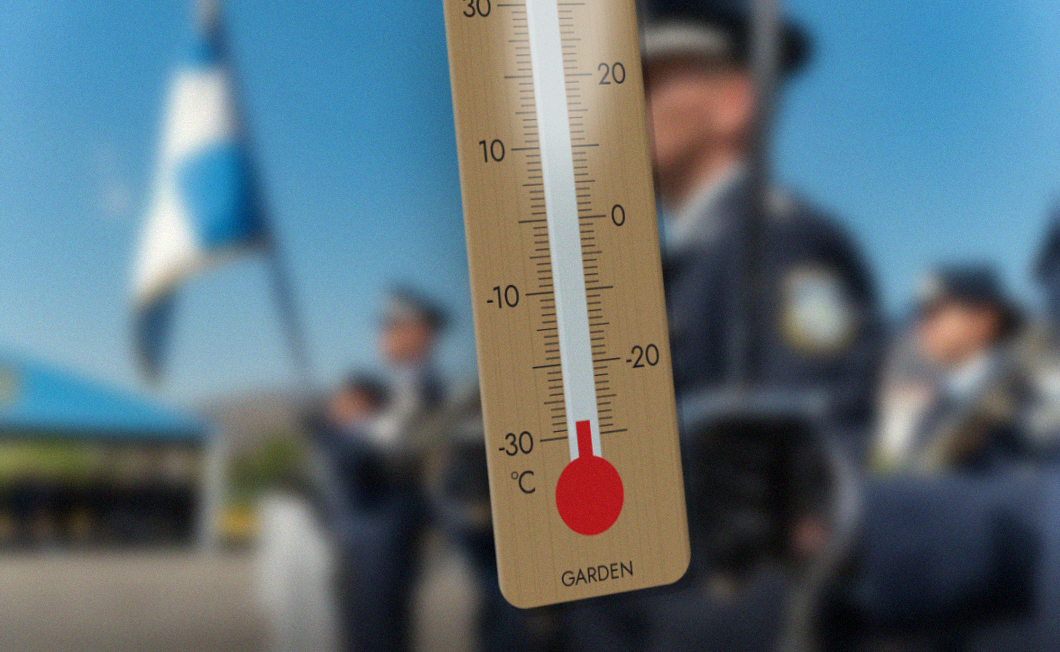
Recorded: -28 °C
